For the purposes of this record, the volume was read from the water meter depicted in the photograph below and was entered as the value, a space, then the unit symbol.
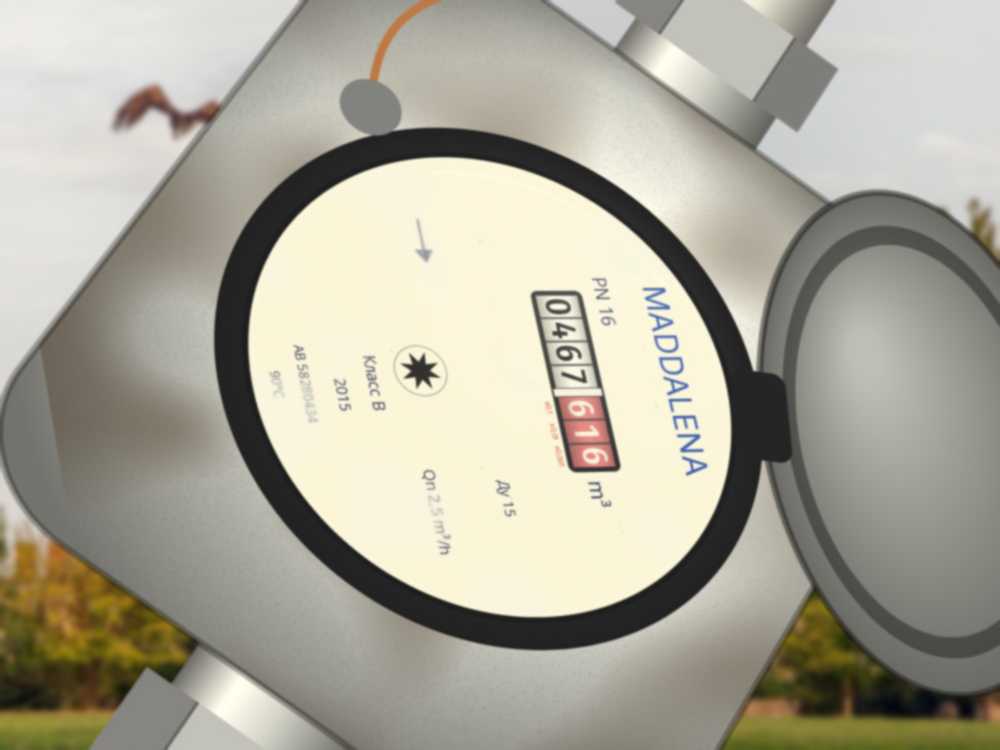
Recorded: 467.616 m³
